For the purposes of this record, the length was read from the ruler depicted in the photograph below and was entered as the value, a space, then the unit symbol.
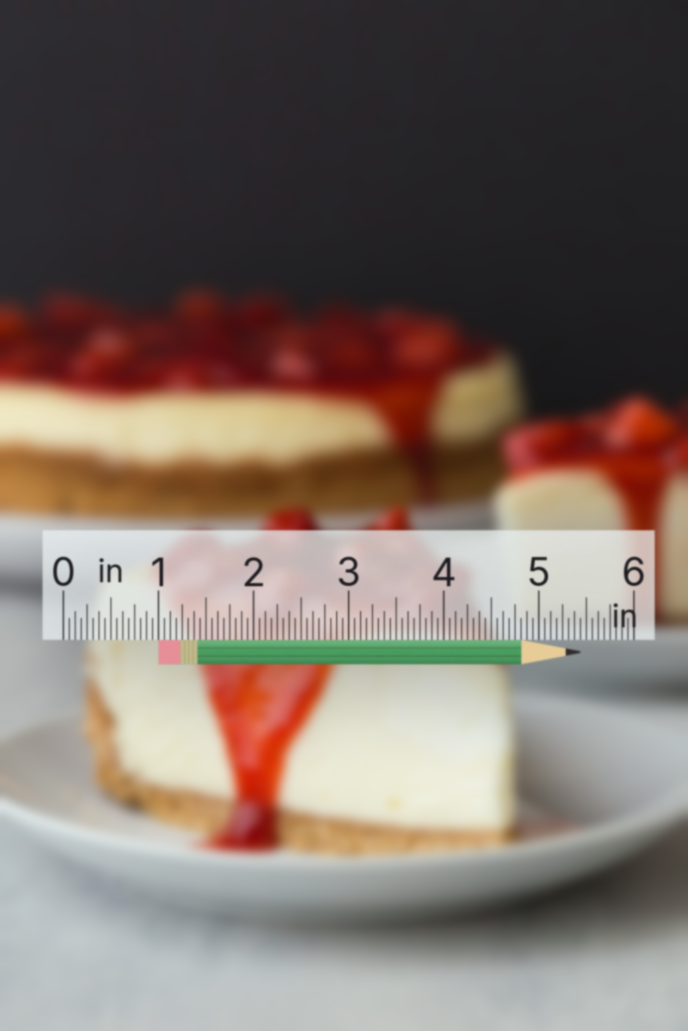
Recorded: 4.4375 in
